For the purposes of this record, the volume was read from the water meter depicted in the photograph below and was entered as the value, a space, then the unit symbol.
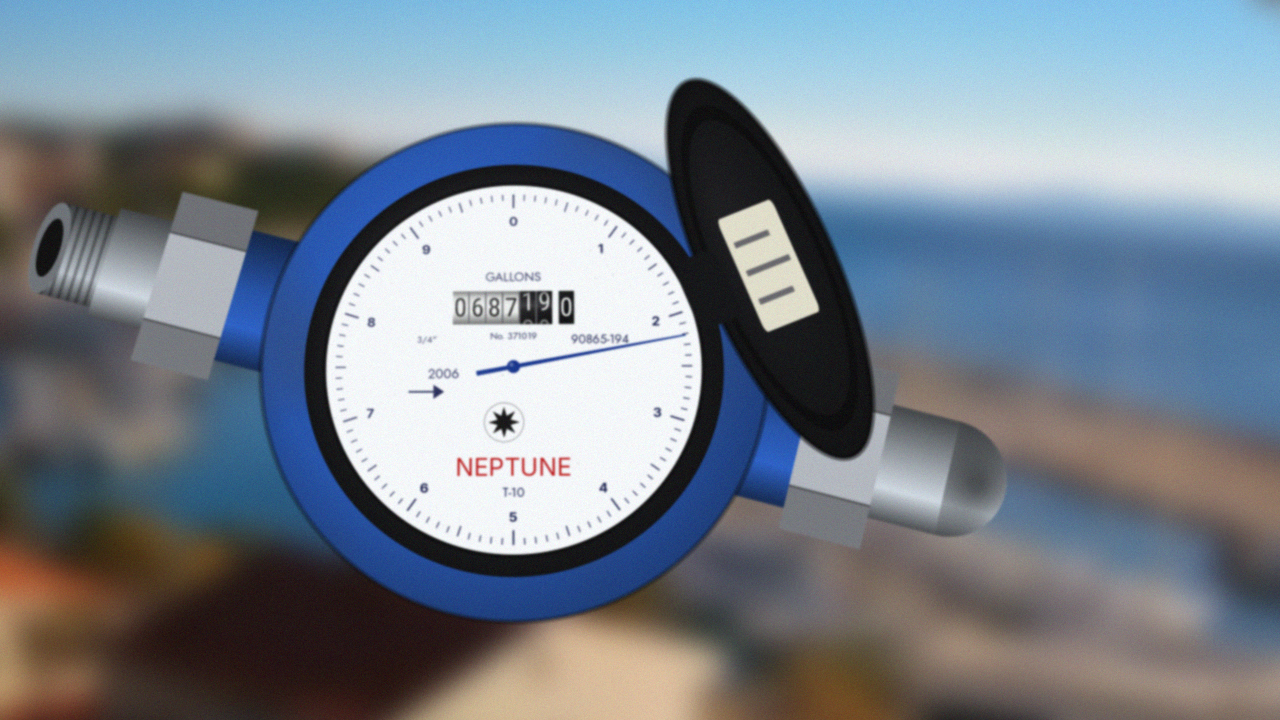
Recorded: 687192.2 gal
